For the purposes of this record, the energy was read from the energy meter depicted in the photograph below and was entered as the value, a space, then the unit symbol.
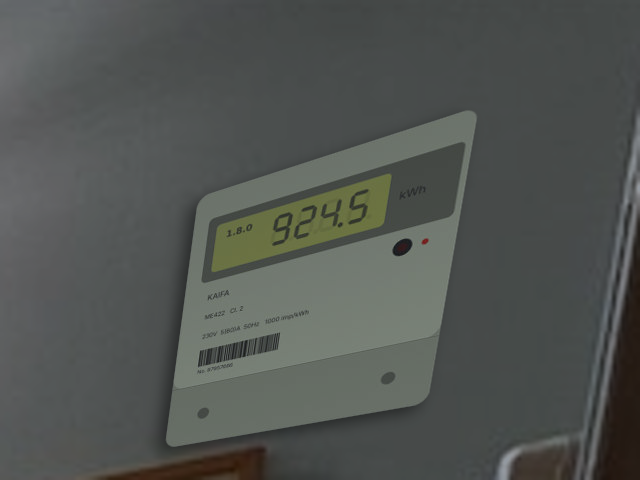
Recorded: 924.5 kWh
